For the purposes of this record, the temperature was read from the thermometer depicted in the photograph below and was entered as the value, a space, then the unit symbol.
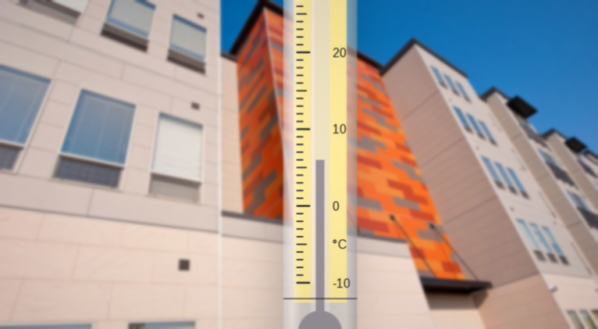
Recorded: 6 °C
